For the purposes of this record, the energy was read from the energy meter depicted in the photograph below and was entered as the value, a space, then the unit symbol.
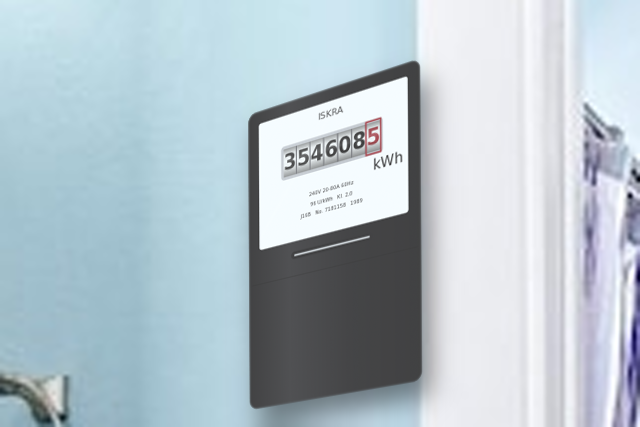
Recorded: 354608.5 kWh
